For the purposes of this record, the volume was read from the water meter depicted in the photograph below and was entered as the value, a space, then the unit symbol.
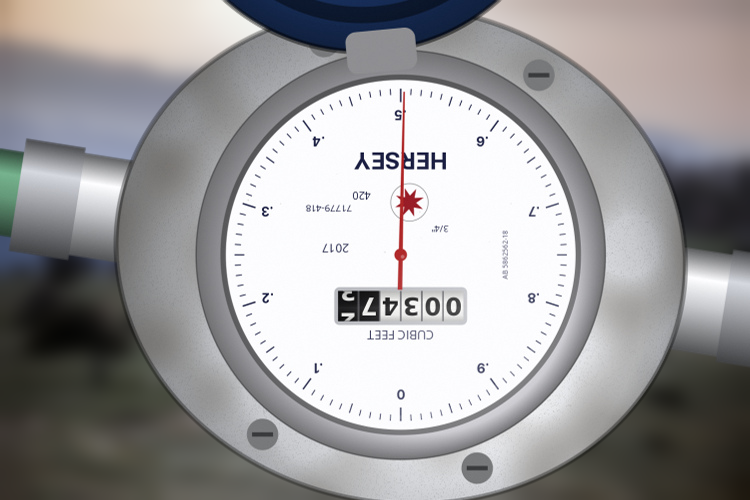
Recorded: 3472.50 ft³
